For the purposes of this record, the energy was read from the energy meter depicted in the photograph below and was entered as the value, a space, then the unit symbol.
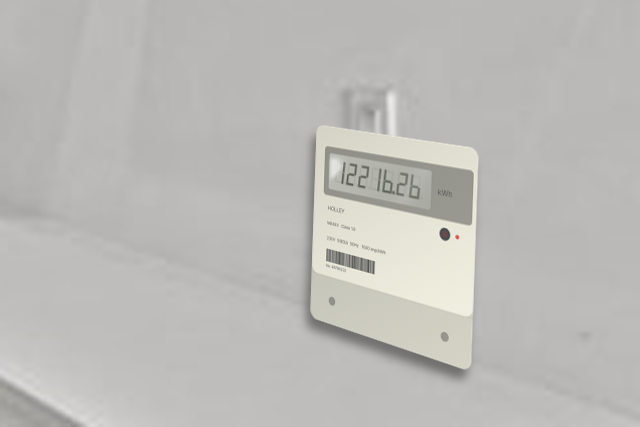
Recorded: 12216.26 kWh
